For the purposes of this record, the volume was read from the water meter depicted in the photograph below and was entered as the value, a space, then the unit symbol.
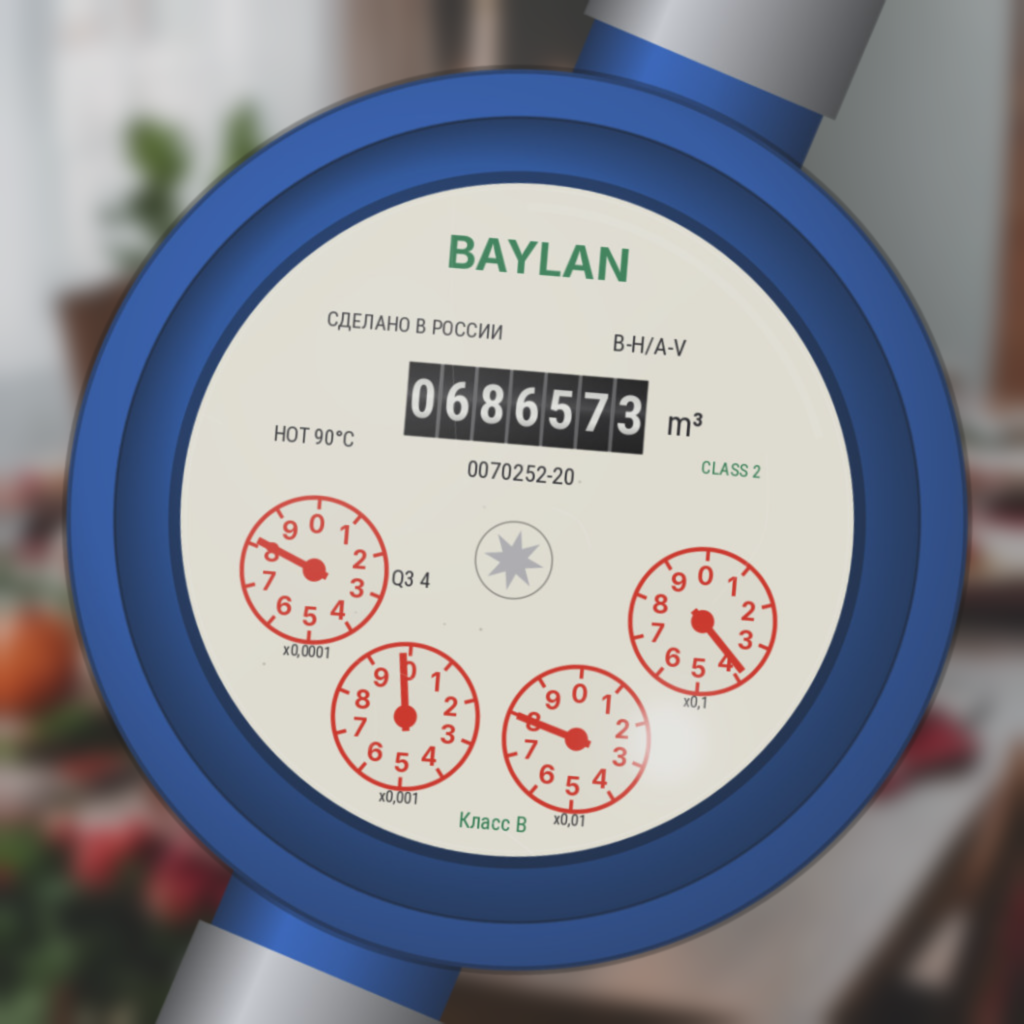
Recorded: 686573.3798 m³
